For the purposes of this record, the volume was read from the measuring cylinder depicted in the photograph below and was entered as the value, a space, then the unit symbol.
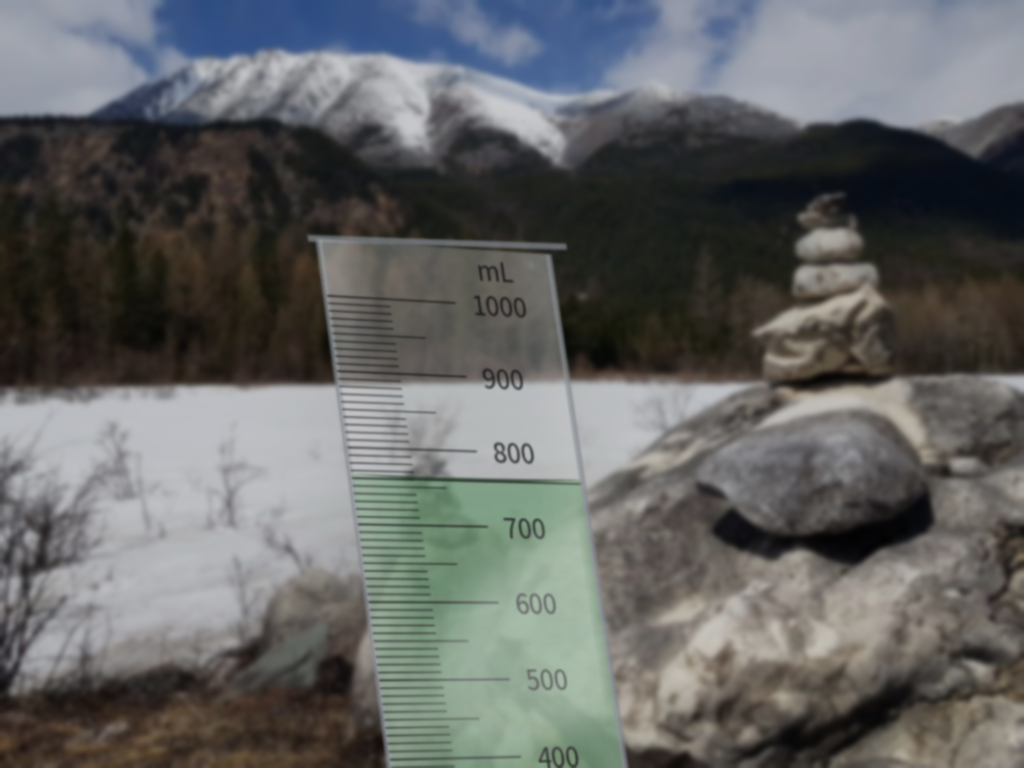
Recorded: 760 mL
